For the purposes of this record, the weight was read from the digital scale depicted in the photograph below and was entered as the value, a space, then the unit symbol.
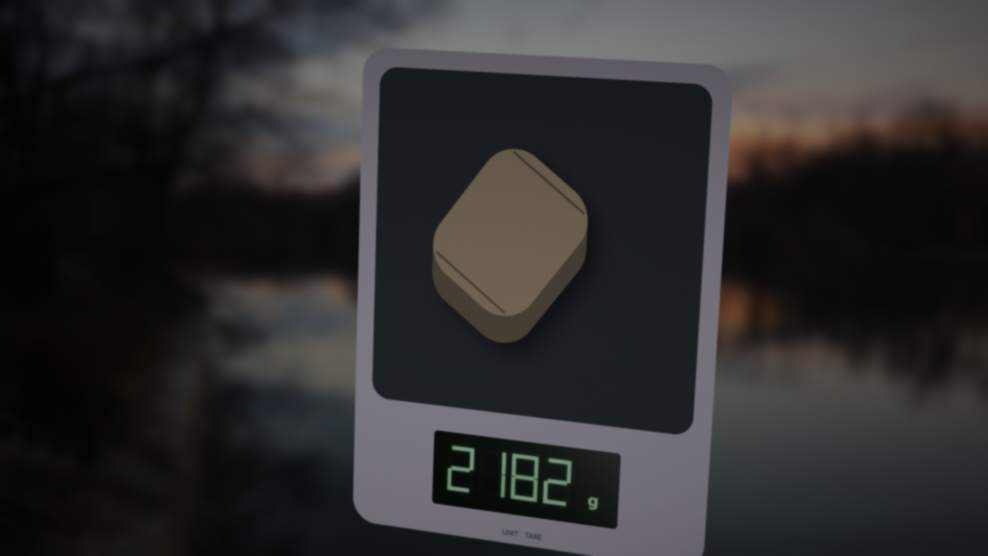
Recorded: 2182 g
